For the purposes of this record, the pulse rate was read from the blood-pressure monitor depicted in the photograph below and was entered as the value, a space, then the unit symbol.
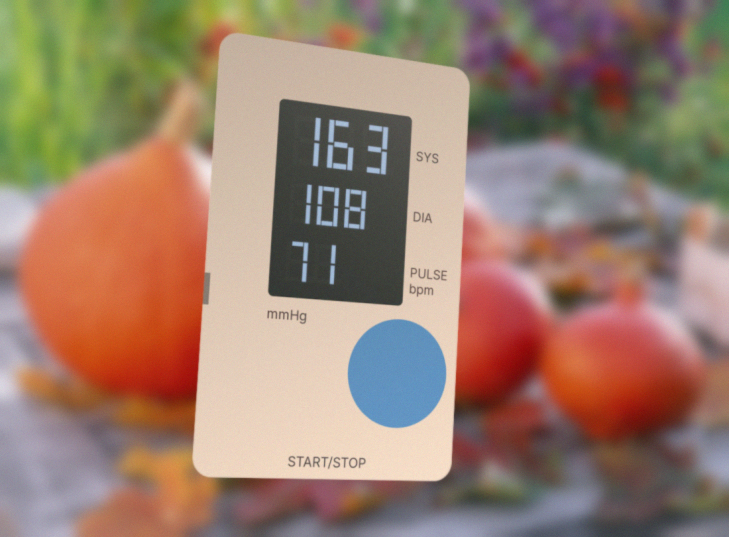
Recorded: 71 bpm
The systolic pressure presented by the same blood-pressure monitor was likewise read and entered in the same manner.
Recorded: 163 mmHg
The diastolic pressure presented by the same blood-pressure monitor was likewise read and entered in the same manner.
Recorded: 108 mmHg
